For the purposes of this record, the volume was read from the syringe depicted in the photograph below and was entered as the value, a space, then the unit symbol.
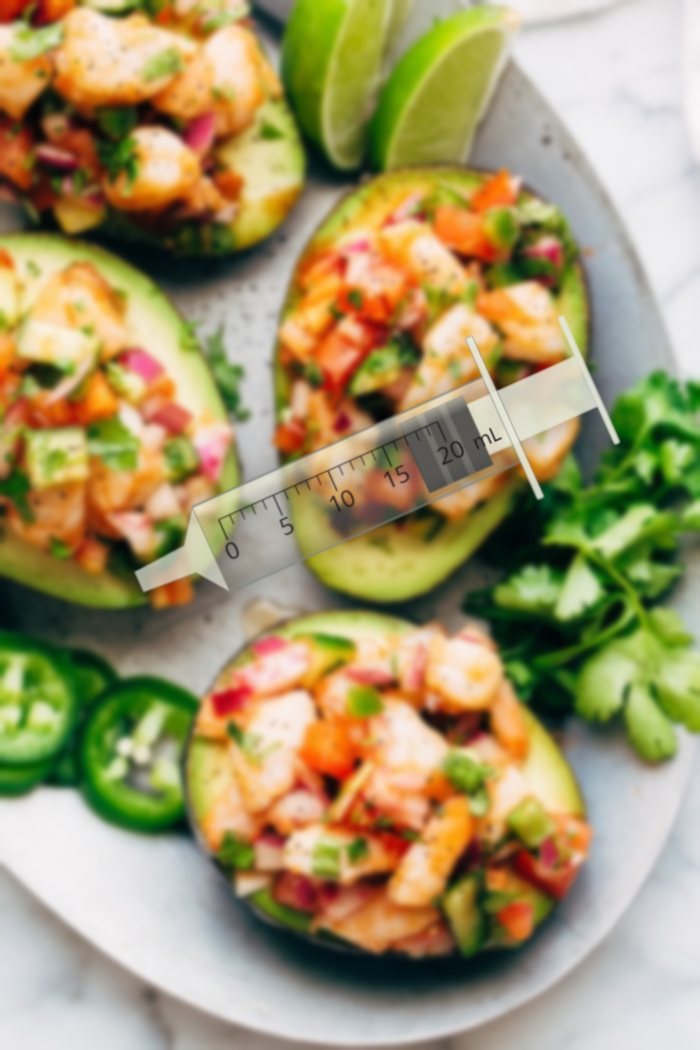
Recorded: 17 mL
